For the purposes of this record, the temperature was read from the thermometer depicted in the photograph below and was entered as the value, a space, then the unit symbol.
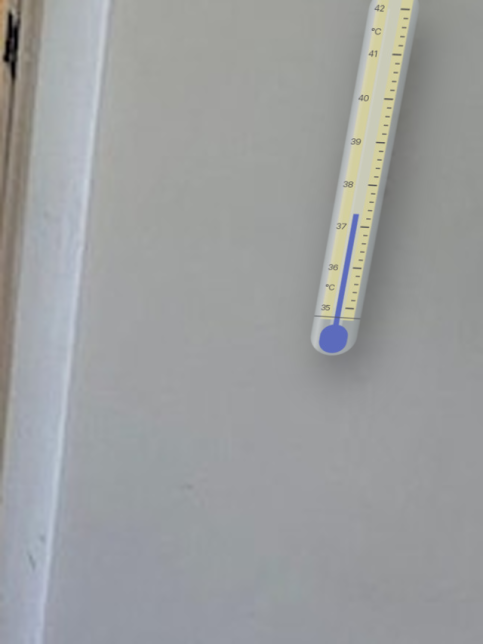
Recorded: 37.3 °C
